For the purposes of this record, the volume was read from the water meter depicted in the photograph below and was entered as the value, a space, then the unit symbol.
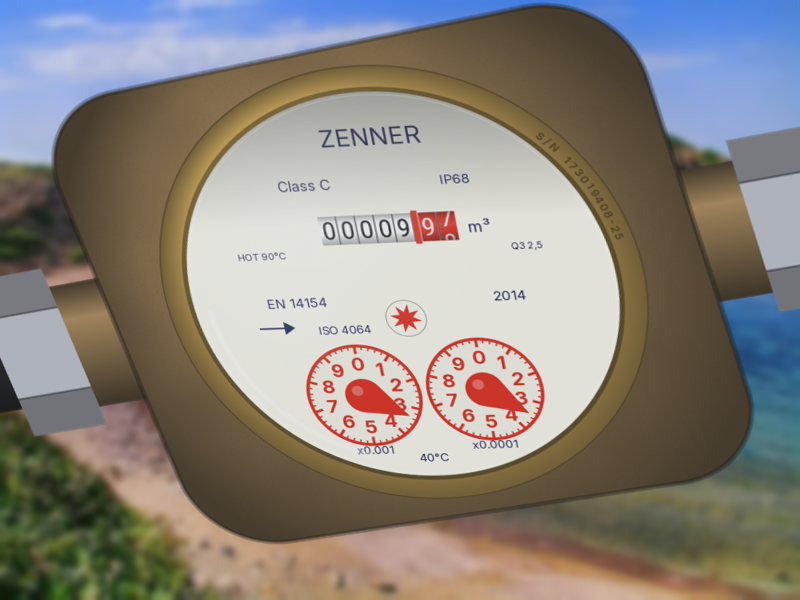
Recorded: 9.9733 m³
